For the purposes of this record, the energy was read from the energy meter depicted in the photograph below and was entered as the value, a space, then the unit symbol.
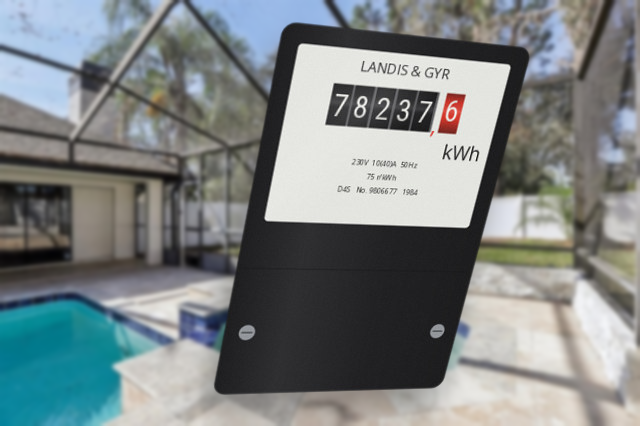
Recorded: 78237.6 kWh
